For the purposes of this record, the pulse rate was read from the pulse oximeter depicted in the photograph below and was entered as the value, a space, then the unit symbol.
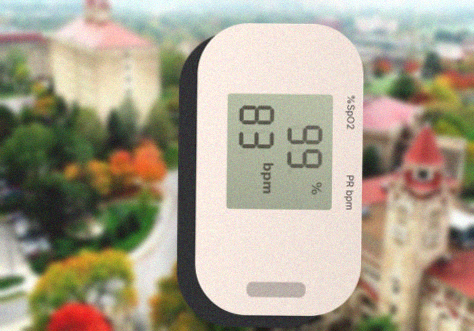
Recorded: 83 bpm
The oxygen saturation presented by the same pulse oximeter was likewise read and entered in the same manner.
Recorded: 99 %
